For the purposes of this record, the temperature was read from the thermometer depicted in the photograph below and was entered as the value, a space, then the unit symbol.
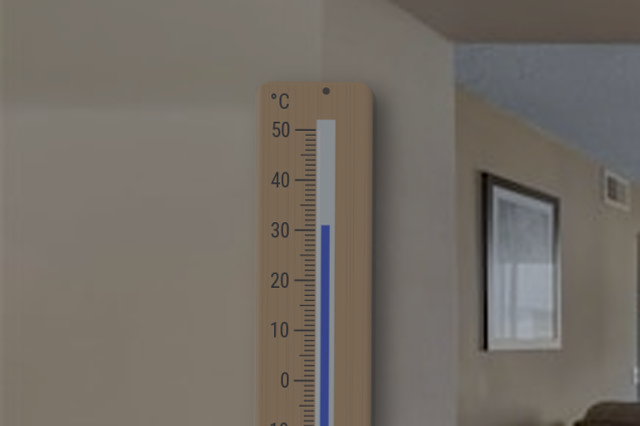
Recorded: 31 °C
